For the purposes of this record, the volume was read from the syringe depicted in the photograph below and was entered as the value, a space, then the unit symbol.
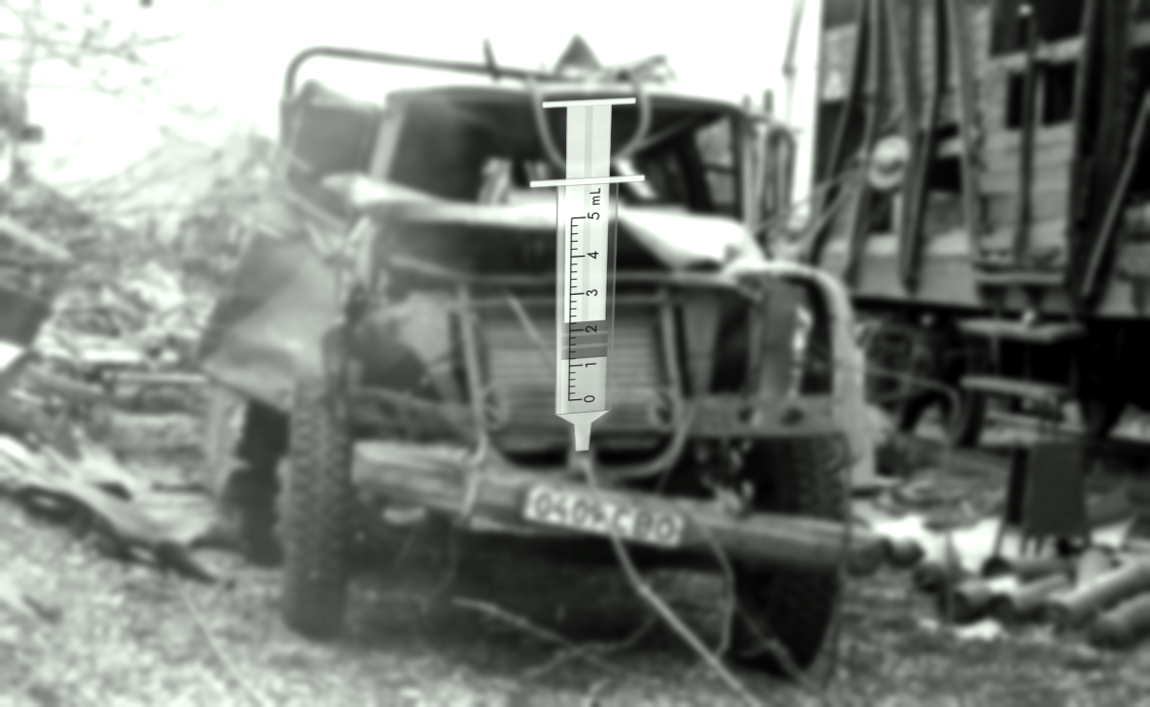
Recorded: 1.2 mL
